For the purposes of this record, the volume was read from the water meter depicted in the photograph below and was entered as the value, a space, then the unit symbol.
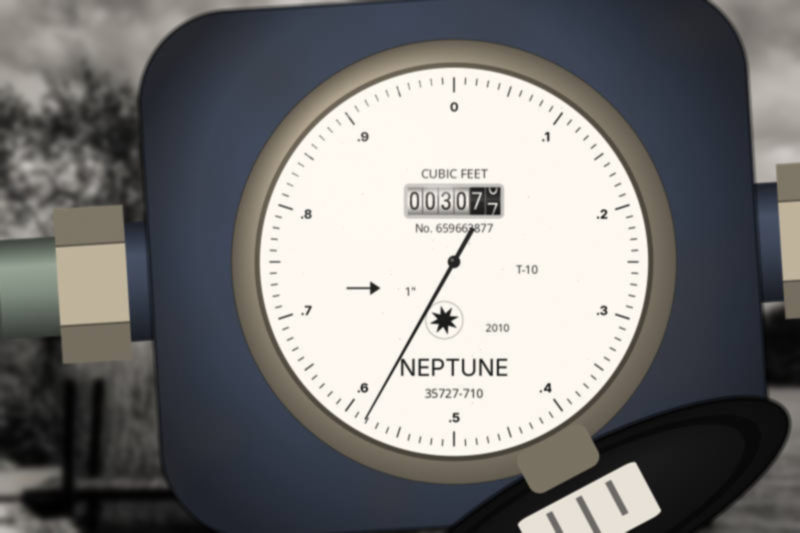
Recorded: 3076.58 ft³
